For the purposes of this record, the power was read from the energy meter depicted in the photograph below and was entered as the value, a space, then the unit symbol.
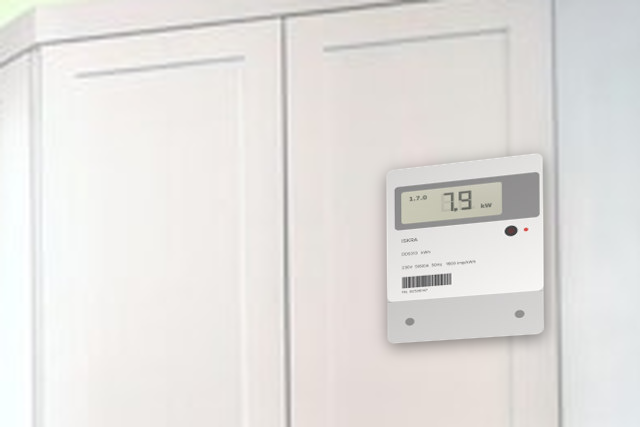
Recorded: 7.9 kW
